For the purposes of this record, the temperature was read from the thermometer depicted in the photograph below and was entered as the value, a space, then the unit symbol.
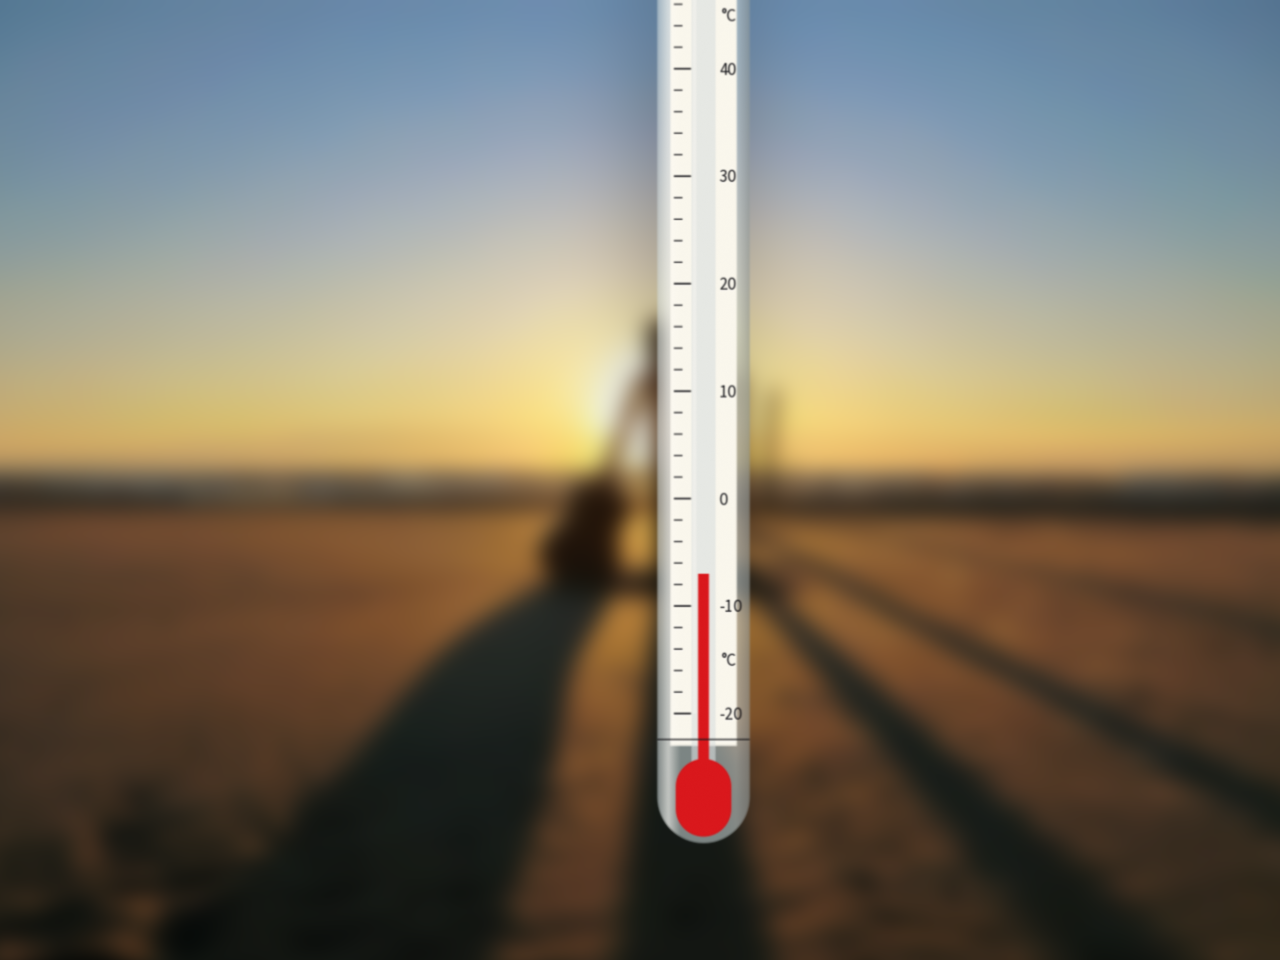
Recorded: -7 °C
